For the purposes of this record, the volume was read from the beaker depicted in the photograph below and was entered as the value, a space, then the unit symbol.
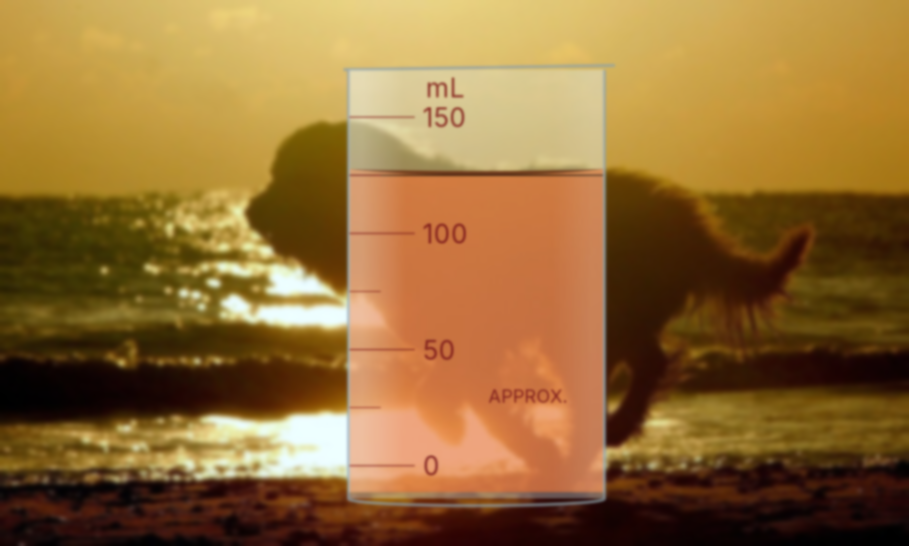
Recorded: 125 mL
